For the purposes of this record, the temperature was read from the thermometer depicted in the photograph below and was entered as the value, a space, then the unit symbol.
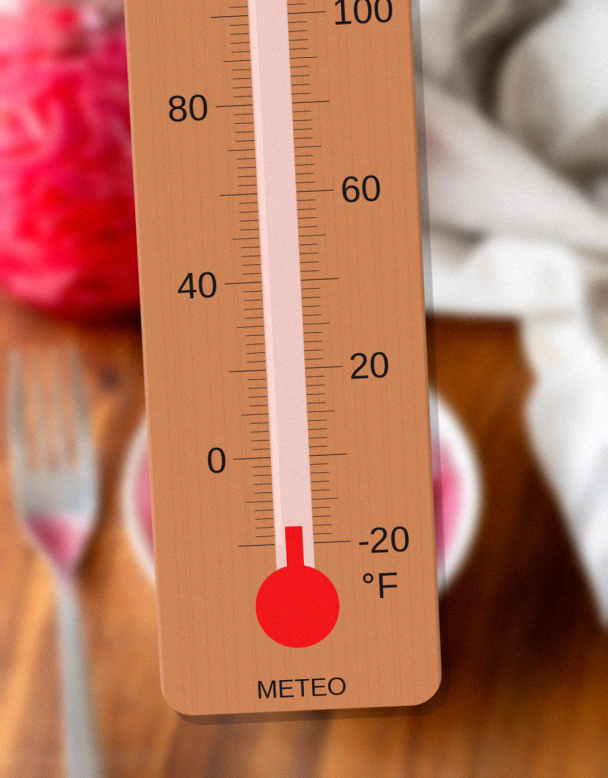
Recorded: -16 °F
